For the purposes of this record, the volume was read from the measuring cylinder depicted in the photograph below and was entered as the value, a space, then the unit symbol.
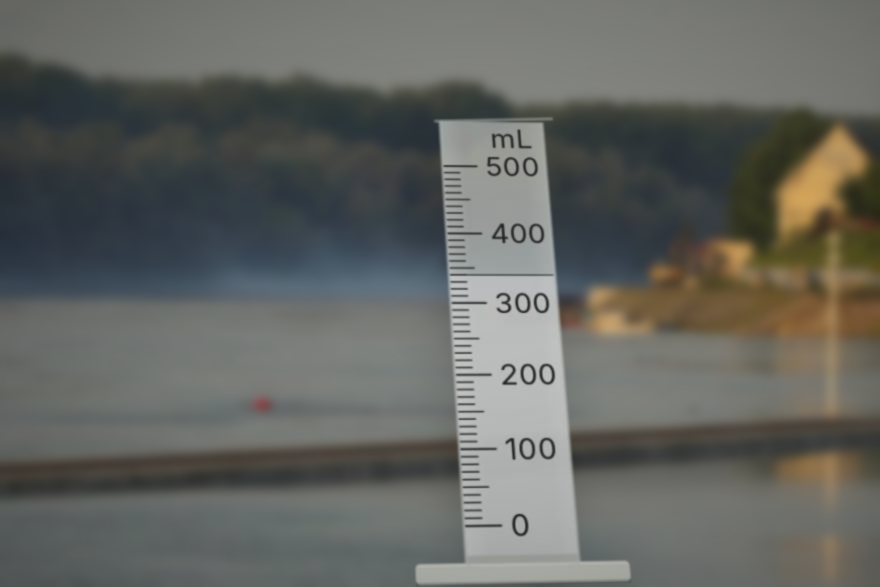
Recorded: 340 mL
